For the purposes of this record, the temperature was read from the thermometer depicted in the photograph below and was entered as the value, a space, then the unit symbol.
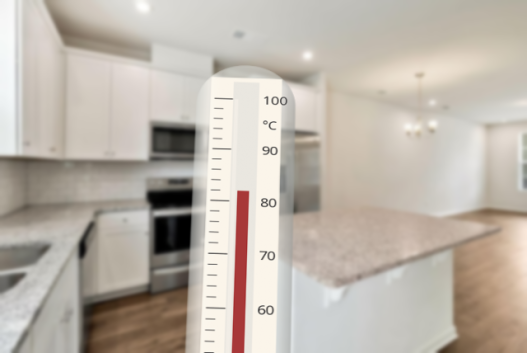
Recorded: 82 °C
